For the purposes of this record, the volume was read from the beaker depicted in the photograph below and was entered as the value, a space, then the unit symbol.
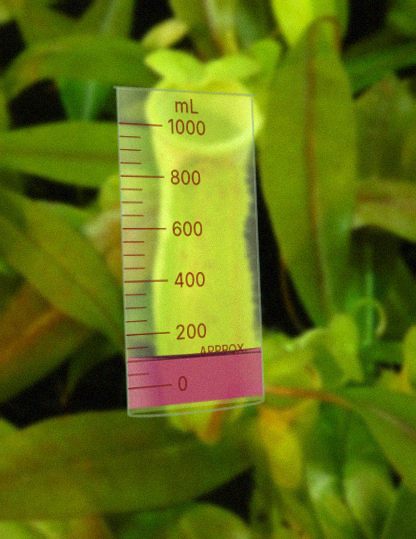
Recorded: 100 mL
